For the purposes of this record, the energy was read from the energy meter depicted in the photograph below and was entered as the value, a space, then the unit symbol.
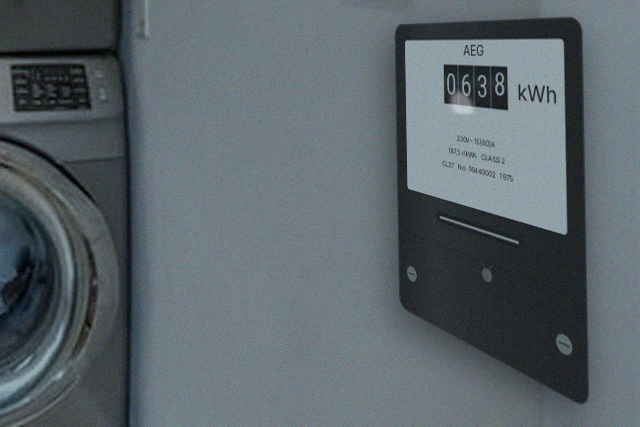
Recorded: 638 kWh
